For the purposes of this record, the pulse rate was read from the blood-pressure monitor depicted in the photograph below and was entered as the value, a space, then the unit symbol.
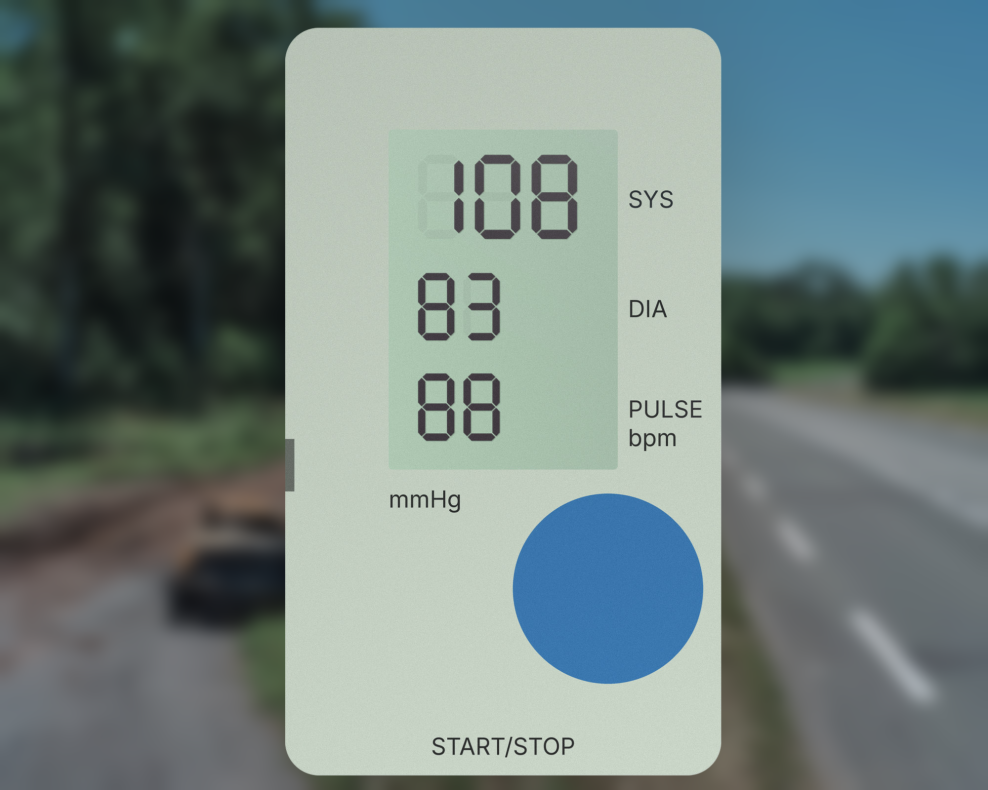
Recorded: 88 bpm
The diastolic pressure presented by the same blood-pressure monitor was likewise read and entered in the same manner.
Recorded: 83 mmHg
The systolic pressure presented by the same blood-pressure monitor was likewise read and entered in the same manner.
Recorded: 108 mmHg
